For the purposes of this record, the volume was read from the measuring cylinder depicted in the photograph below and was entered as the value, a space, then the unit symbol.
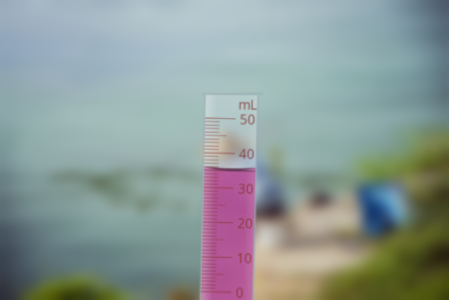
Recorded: 35 mL
